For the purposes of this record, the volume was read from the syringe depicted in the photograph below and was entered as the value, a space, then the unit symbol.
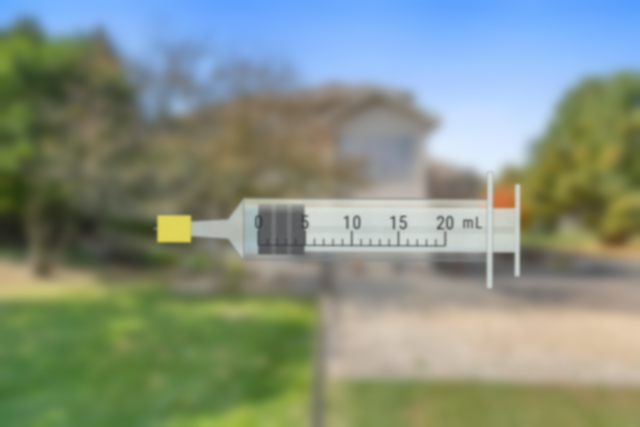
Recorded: 0 mL
